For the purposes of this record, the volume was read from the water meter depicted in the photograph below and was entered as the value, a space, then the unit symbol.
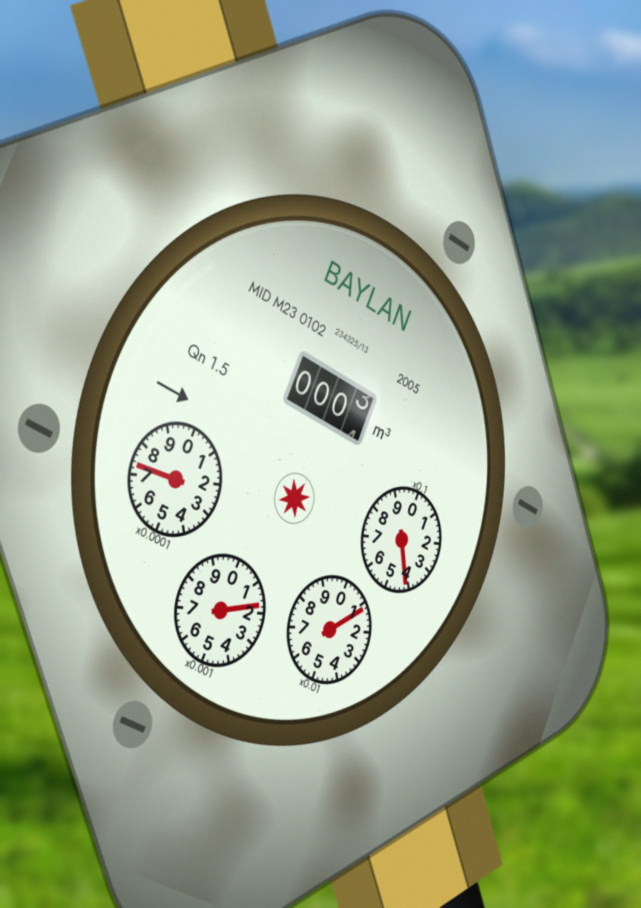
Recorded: 3.4117 m³
